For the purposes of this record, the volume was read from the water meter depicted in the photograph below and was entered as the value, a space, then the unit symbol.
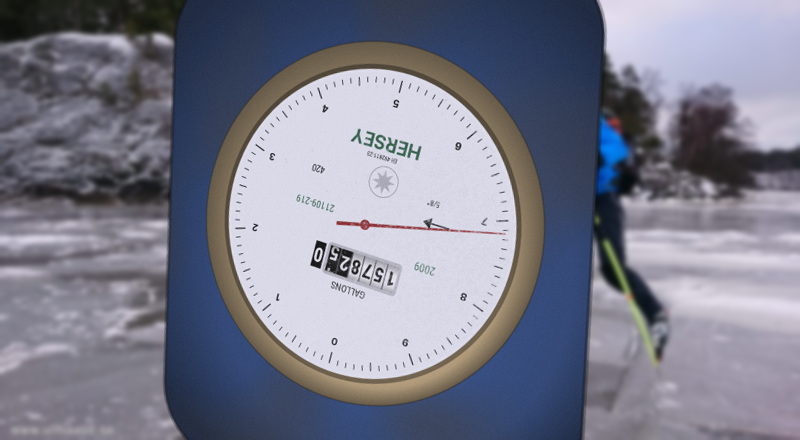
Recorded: 1578247.1 gal
